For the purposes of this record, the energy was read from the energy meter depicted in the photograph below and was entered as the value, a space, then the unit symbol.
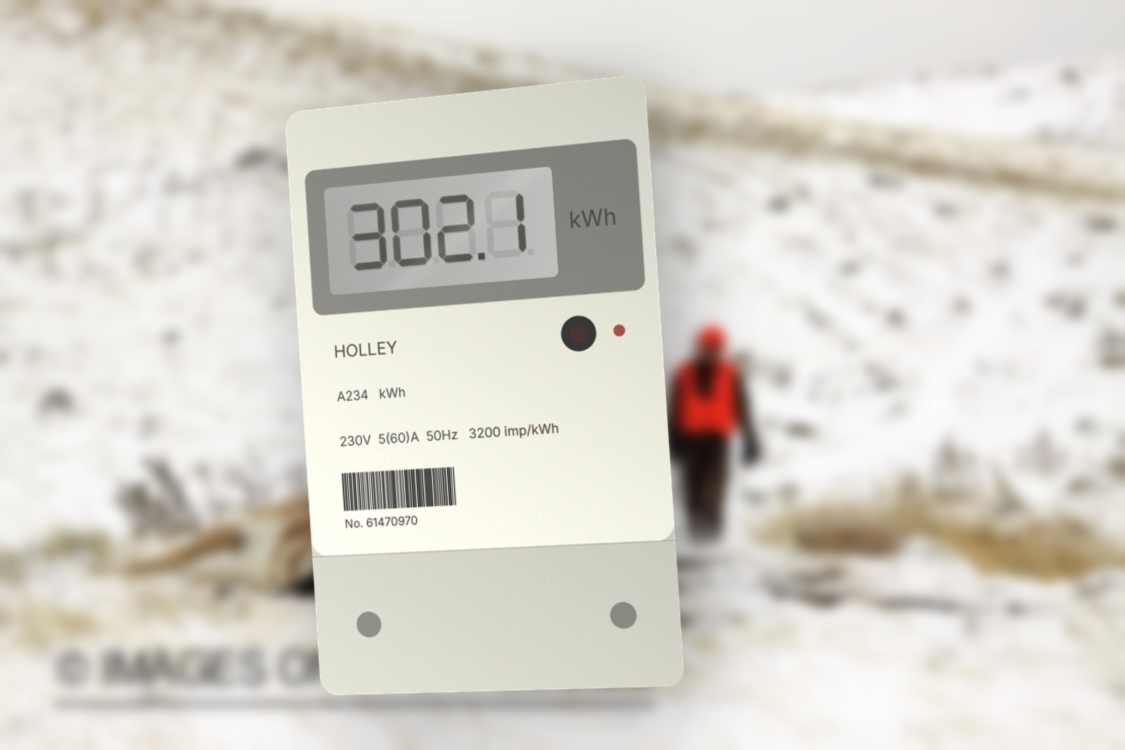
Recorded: 302.1 kWh
